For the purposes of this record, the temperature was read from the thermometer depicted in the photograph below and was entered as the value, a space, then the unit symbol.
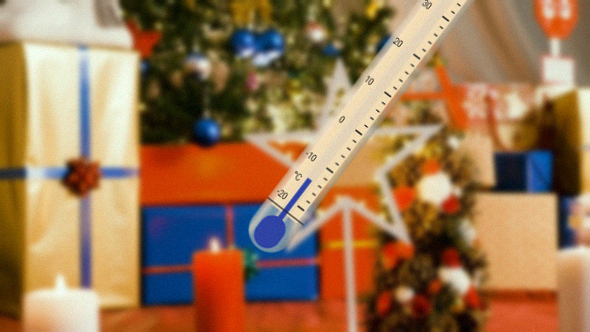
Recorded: -14 °C
